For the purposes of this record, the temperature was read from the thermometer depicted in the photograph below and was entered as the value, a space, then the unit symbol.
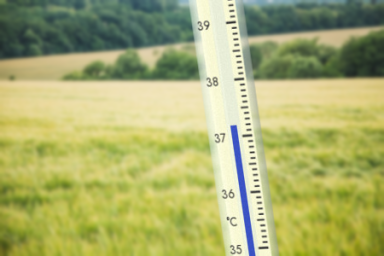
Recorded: 37.2 °C
